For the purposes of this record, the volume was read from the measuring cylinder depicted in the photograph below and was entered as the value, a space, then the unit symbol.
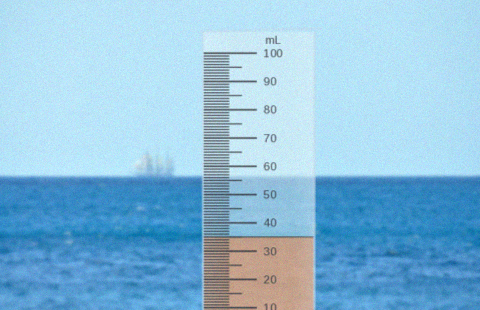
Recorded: 35 mL
